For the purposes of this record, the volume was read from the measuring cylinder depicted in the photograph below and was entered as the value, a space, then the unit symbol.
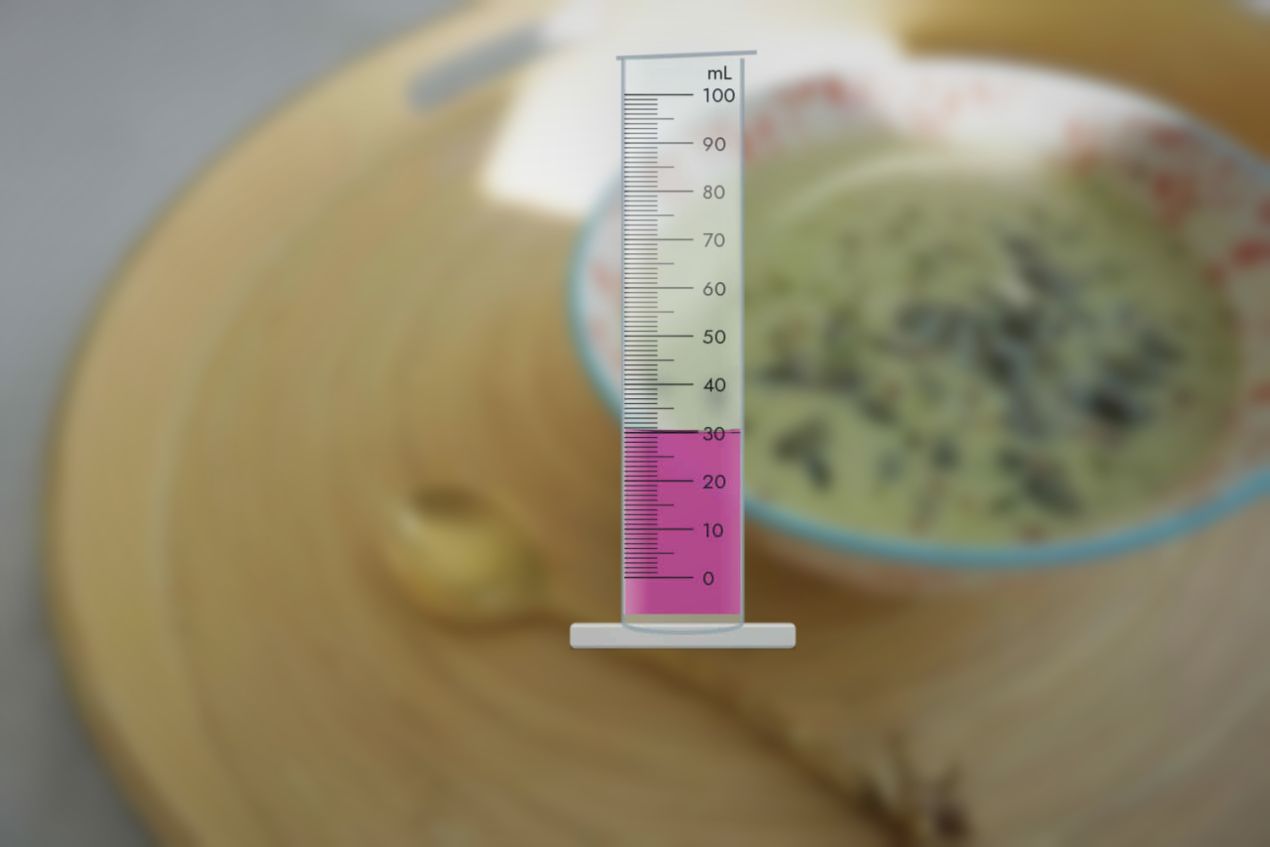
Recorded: 30 mL
